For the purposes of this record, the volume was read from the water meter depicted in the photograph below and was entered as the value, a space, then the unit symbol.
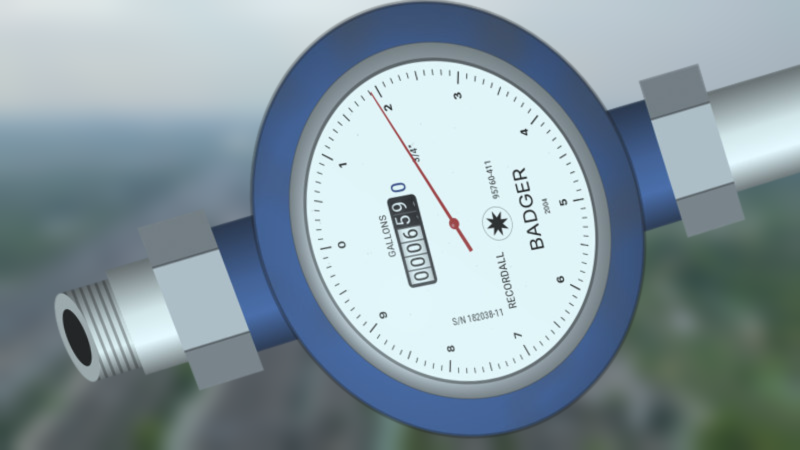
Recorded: 6591.9 gal
